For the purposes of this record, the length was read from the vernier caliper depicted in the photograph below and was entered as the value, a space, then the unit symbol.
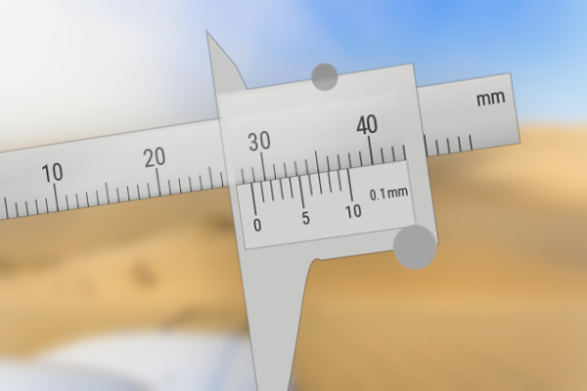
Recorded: 28.7 mm
